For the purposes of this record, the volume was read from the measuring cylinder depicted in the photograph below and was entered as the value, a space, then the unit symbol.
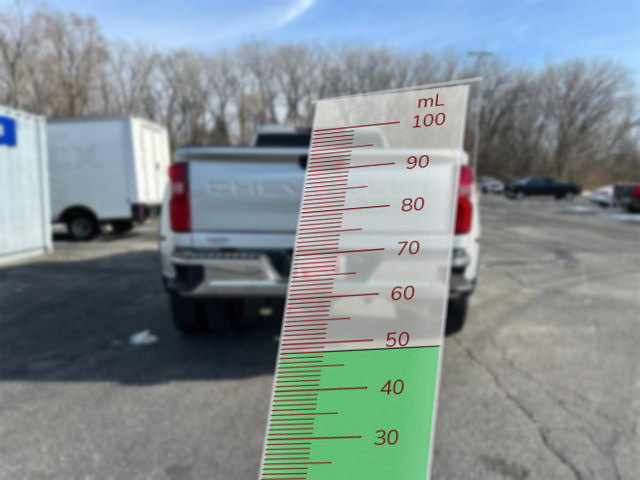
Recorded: 48 mL
